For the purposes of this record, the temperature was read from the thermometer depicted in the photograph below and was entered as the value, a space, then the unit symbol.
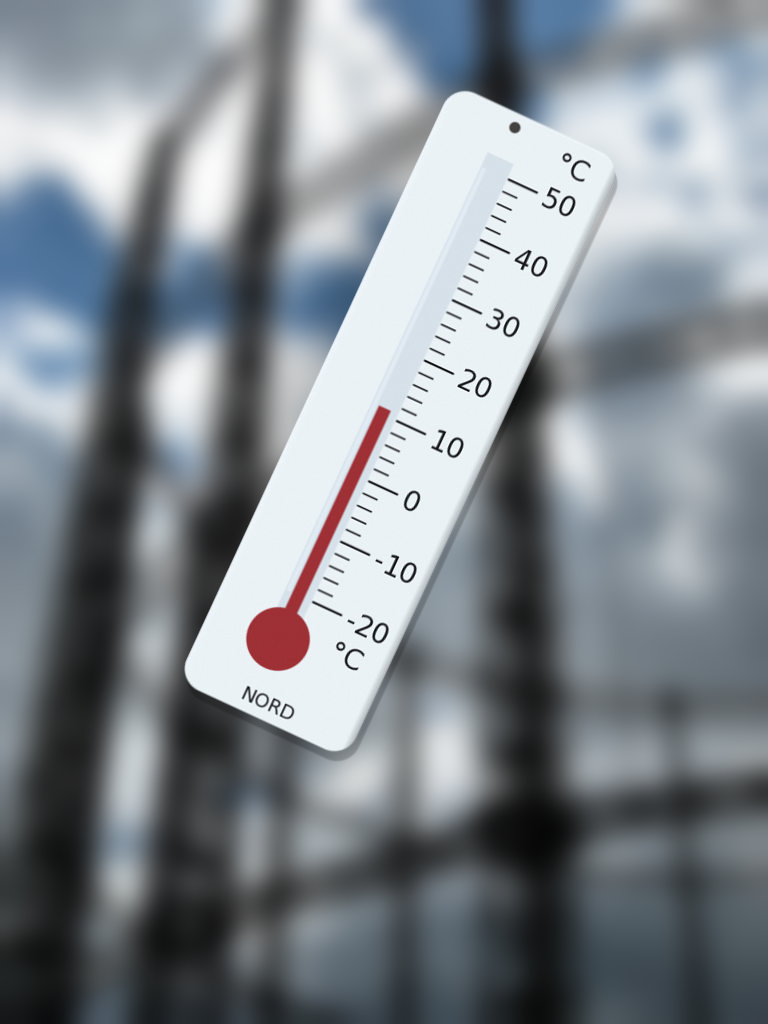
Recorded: 11 °C
